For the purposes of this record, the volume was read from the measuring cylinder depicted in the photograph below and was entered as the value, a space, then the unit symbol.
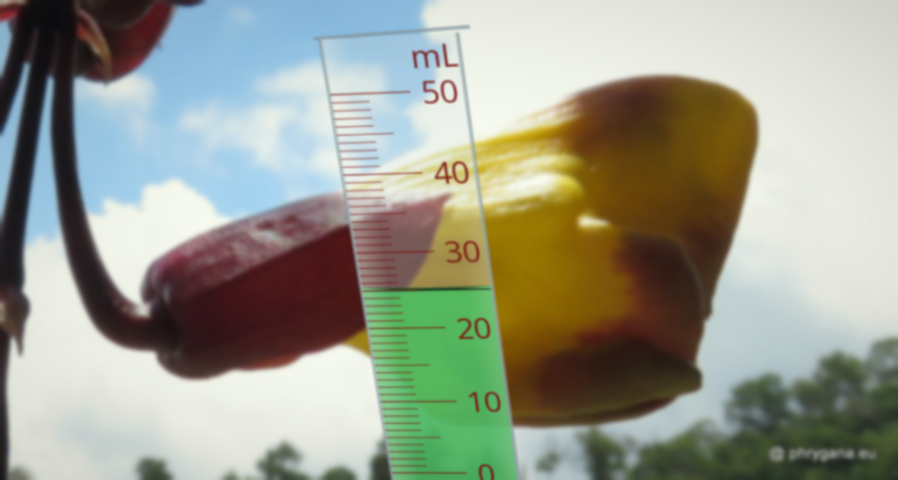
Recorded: 25 mL
